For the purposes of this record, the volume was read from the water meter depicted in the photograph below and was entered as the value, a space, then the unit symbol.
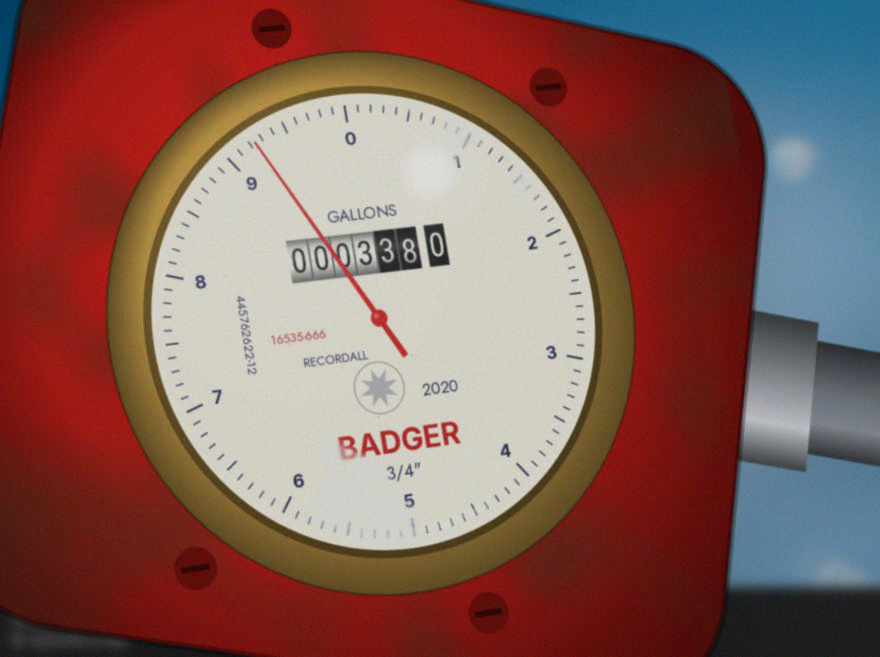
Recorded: 3379.2 gal
